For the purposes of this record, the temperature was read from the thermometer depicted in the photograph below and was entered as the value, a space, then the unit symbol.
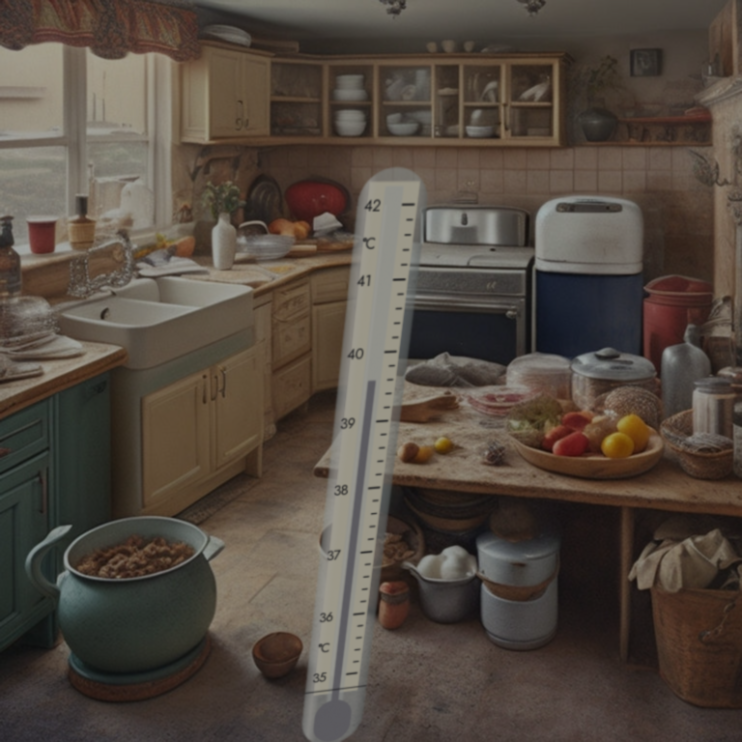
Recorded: 39.6 °C
